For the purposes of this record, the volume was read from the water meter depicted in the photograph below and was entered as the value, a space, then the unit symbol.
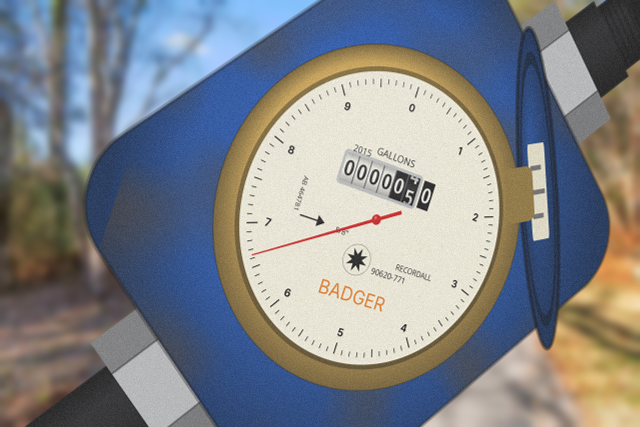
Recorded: 46.6 gal
